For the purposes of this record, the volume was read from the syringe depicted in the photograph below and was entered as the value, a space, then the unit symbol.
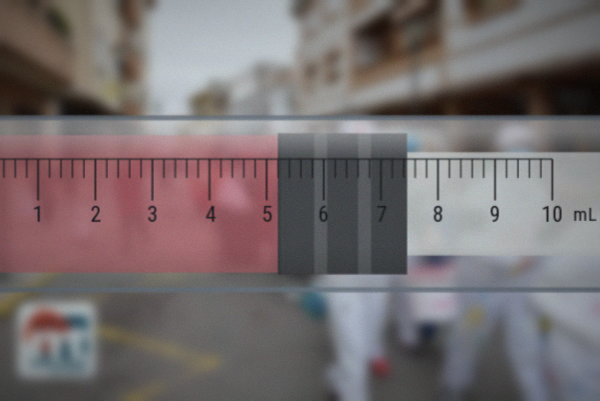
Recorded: 5.2 mL
